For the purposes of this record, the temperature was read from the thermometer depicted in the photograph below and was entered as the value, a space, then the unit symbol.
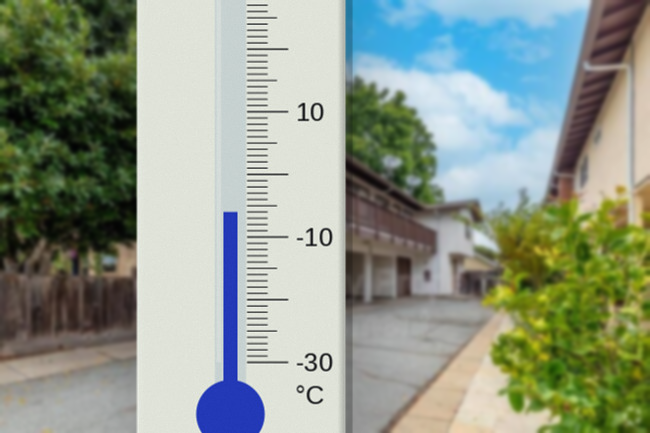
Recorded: -6 °C
